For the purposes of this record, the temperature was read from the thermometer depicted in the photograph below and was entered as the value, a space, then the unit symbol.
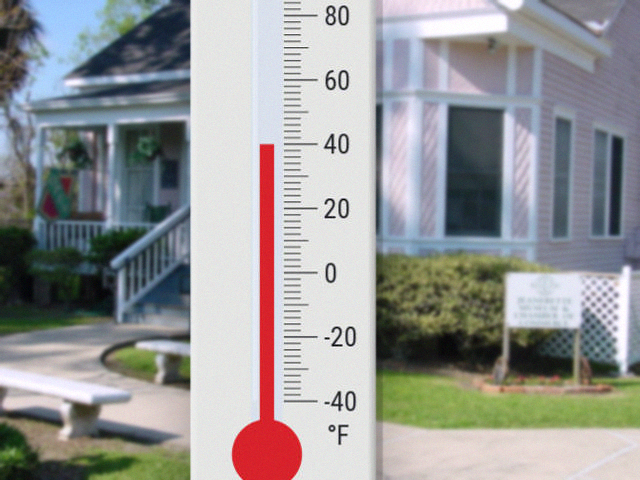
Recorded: 40 °F
